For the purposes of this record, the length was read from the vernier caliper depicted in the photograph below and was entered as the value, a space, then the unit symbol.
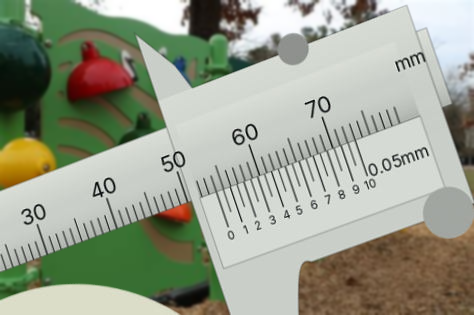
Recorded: 54.0 mm
